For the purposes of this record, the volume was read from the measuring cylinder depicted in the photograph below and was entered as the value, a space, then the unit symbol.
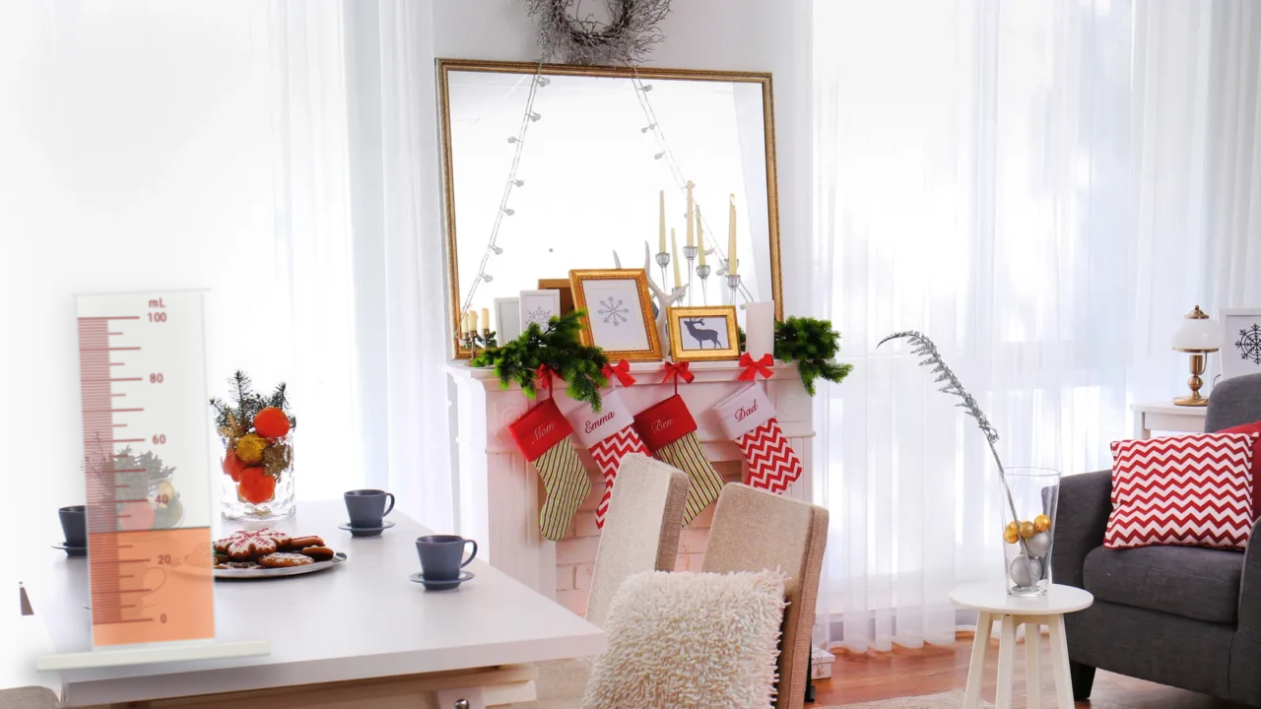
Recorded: 30 mL
